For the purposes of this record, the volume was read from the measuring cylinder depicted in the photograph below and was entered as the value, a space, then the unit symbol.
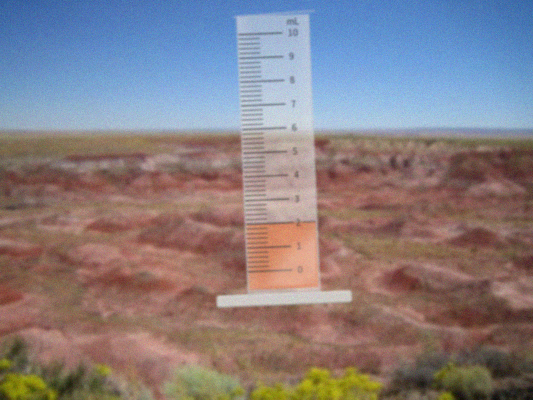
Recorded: 2 mL
